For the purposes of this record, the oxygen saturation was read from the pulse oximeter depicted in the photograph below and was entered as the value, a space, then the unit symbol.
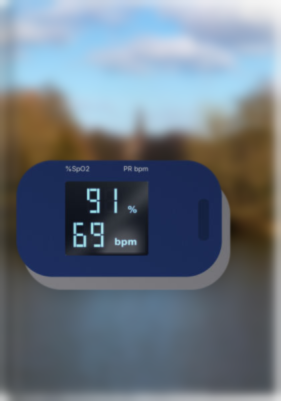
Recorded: 91 %
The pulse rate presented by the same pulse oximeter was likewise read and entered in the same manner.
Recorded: 69 bpm
